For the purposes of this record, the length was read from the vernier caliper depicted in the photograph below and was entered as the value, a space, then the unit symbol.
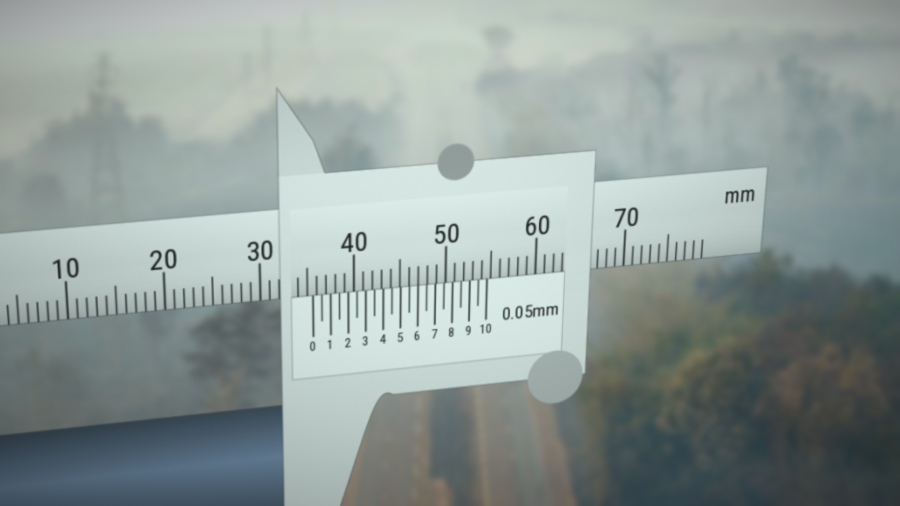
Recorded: 35.6 mm
